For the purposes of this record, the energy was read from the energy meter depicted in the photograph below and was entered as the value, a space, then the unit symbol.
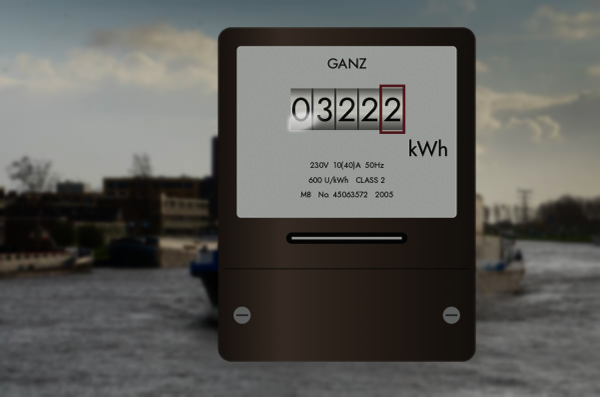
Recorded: 322.2 kWh
